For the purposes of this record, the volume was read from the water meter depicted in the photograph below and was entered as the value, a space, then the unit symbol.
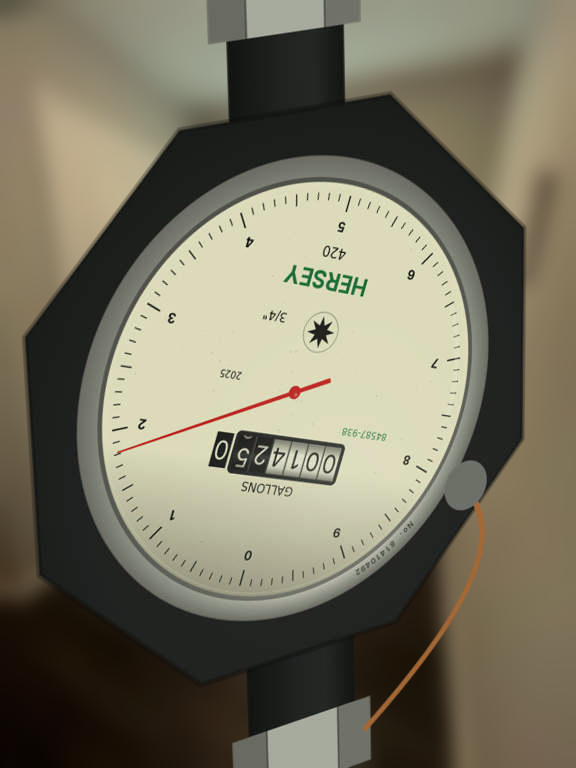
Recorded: 14251.8 gal
